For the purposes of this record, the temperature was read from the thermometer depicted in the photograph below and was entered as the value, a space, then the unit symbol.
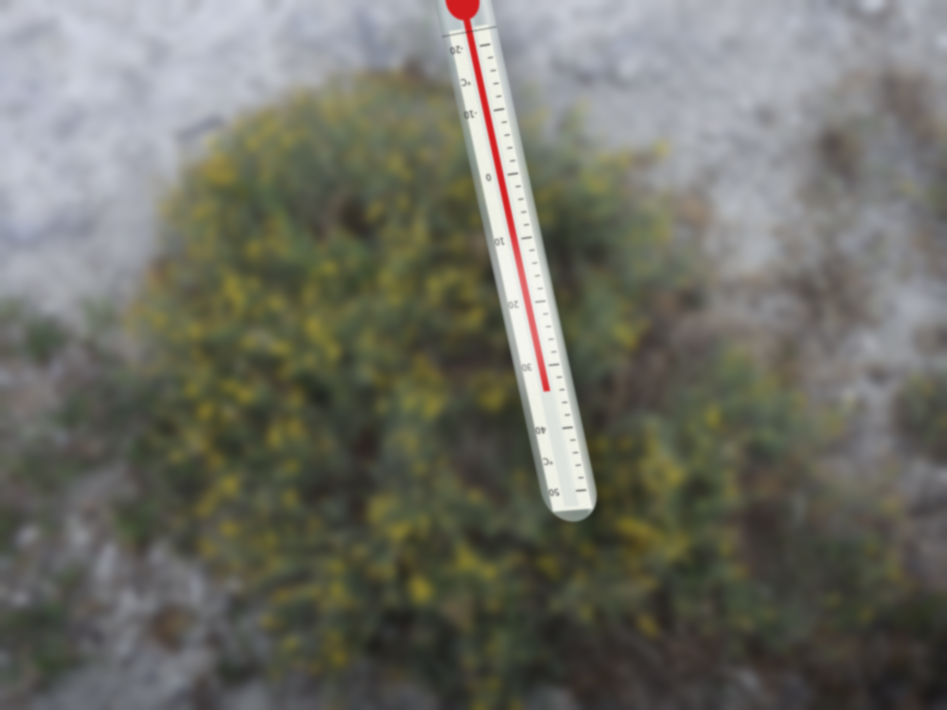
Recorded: 34 °C
